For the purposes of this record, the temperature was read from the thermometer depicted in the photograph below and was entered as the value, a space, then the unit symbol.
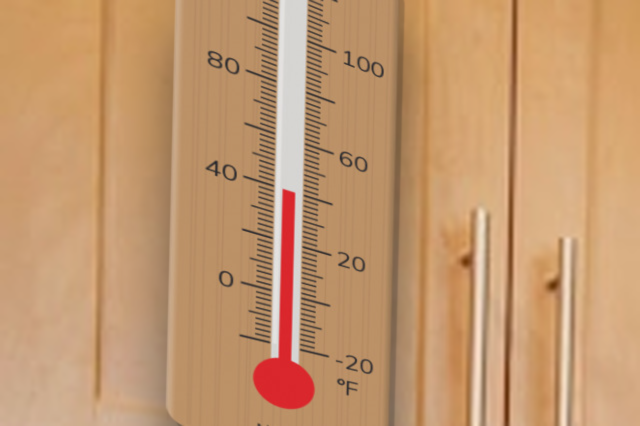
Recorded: 40 °F
